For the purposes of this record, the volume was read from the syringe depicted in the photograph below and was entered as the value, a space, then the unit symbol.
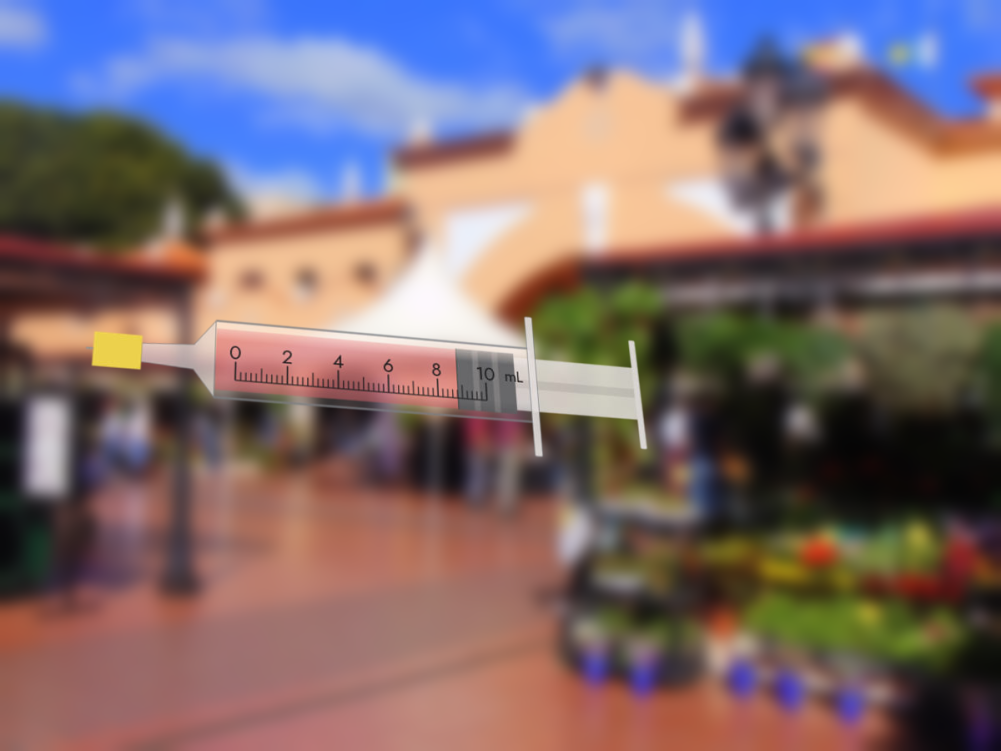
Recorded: 8.8 mL
